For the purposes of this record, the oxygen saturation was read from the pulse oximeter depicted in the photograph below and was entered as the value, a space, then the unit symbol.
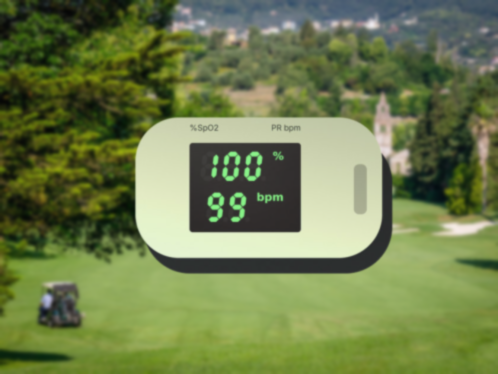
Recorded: 100 %
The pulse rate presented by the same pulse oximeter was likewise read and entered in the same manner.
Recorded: 99 bpm
